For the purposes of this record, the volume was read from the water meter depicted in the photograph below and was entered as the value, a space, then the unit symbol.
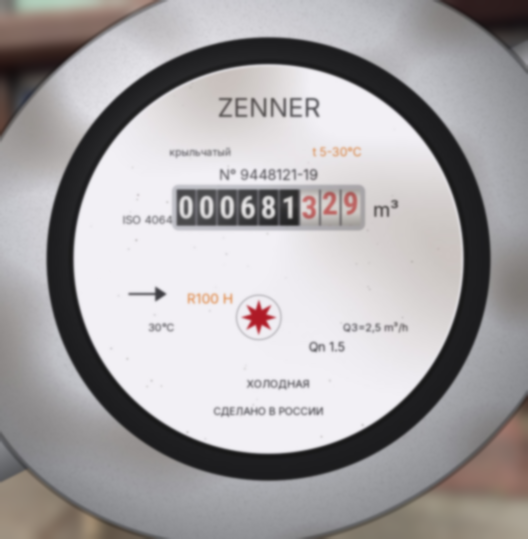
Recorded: 681.329 m³
